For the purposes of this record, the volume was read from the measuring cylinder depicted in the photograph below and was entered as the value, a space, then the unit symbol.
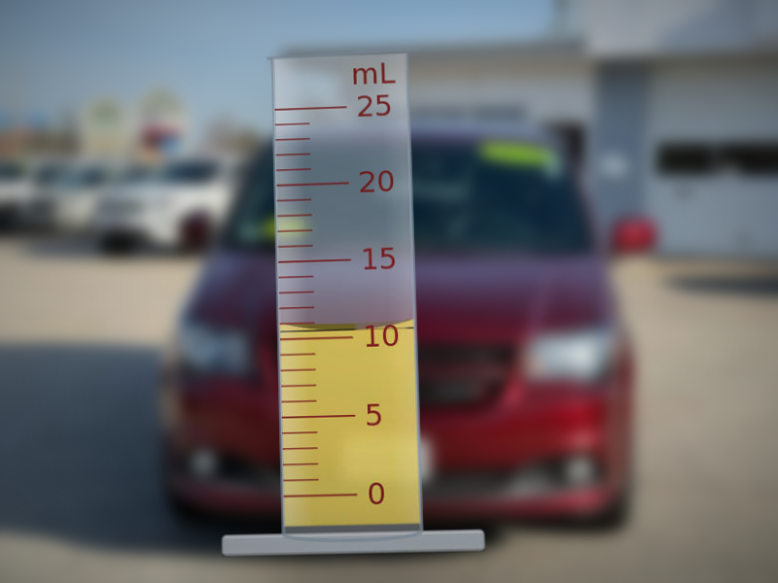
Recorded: 10.5 mL
